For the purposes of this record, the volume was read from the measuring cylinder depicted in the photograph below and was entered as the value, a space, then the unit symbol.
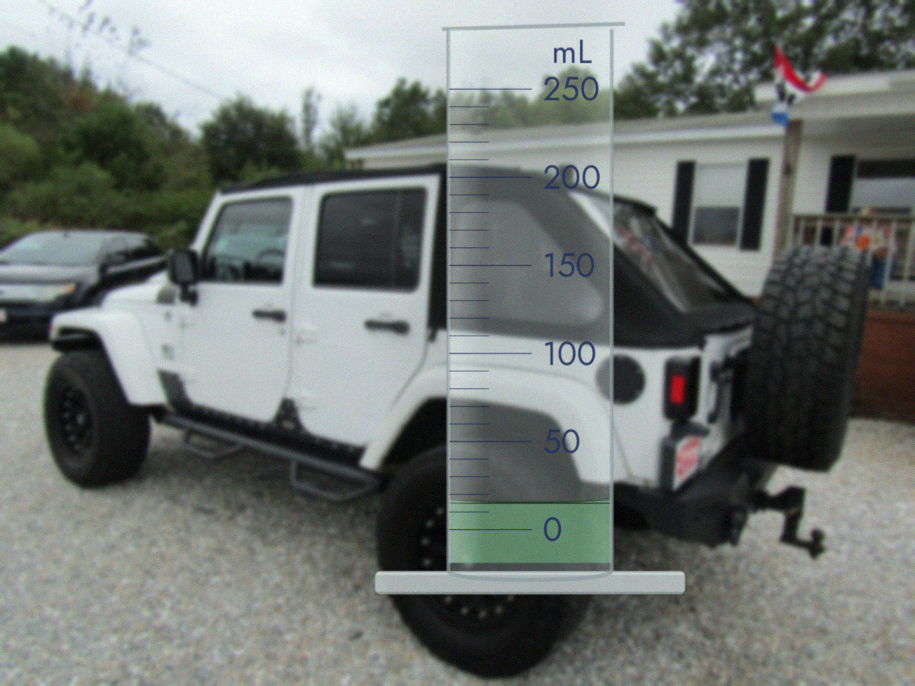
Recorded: 15 mL
